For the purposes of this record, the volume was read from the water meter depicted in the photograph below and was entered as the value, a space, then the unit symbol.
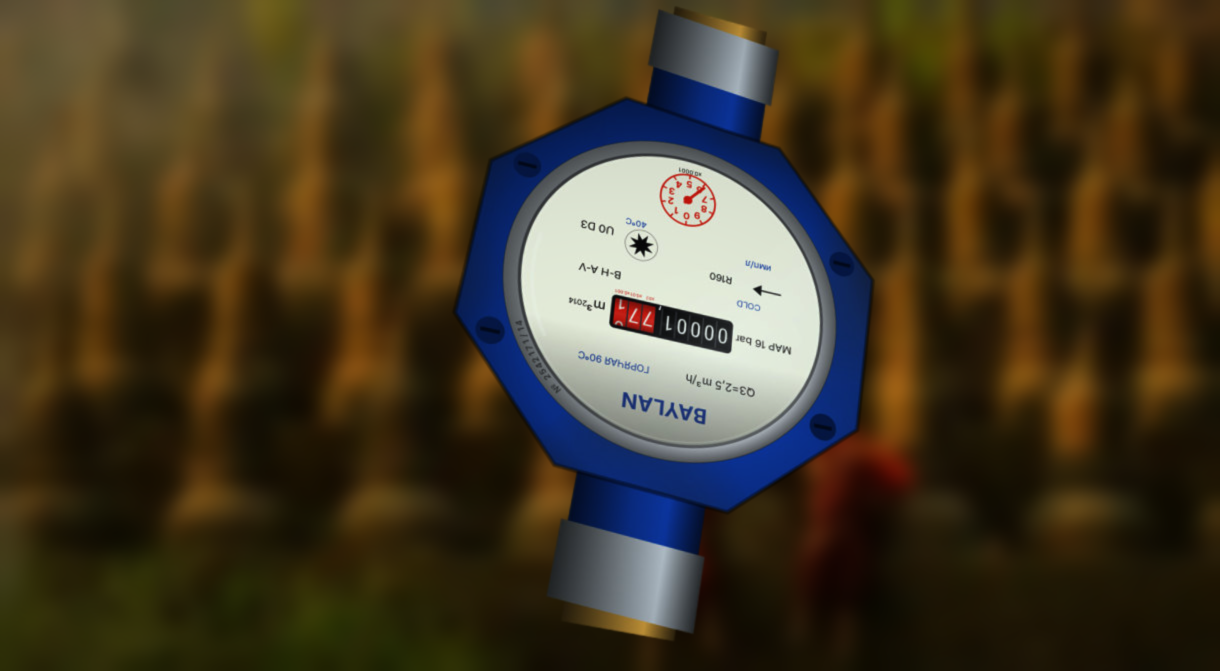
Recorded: 1.7706 m³
